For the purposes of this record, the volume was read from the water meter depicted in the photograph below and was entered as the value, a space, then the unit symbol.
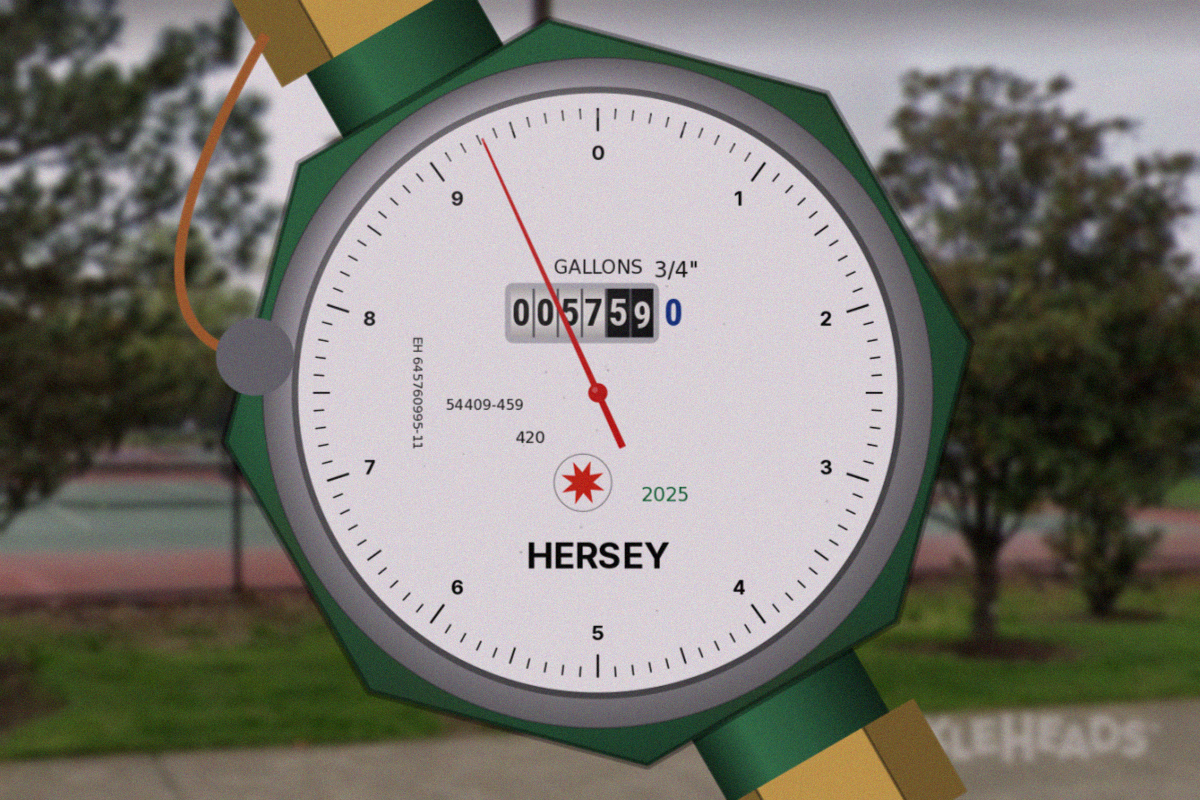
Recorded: 57589.3 gal
